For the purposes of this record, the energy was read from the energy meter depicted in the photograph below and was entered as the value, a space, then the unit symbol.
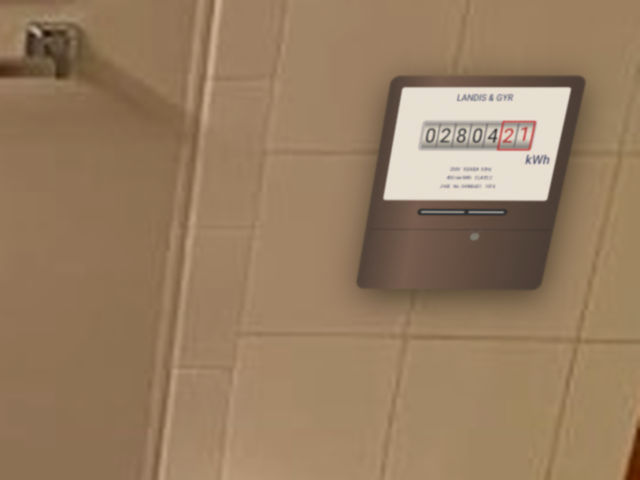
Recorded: 2804.21 kWh
